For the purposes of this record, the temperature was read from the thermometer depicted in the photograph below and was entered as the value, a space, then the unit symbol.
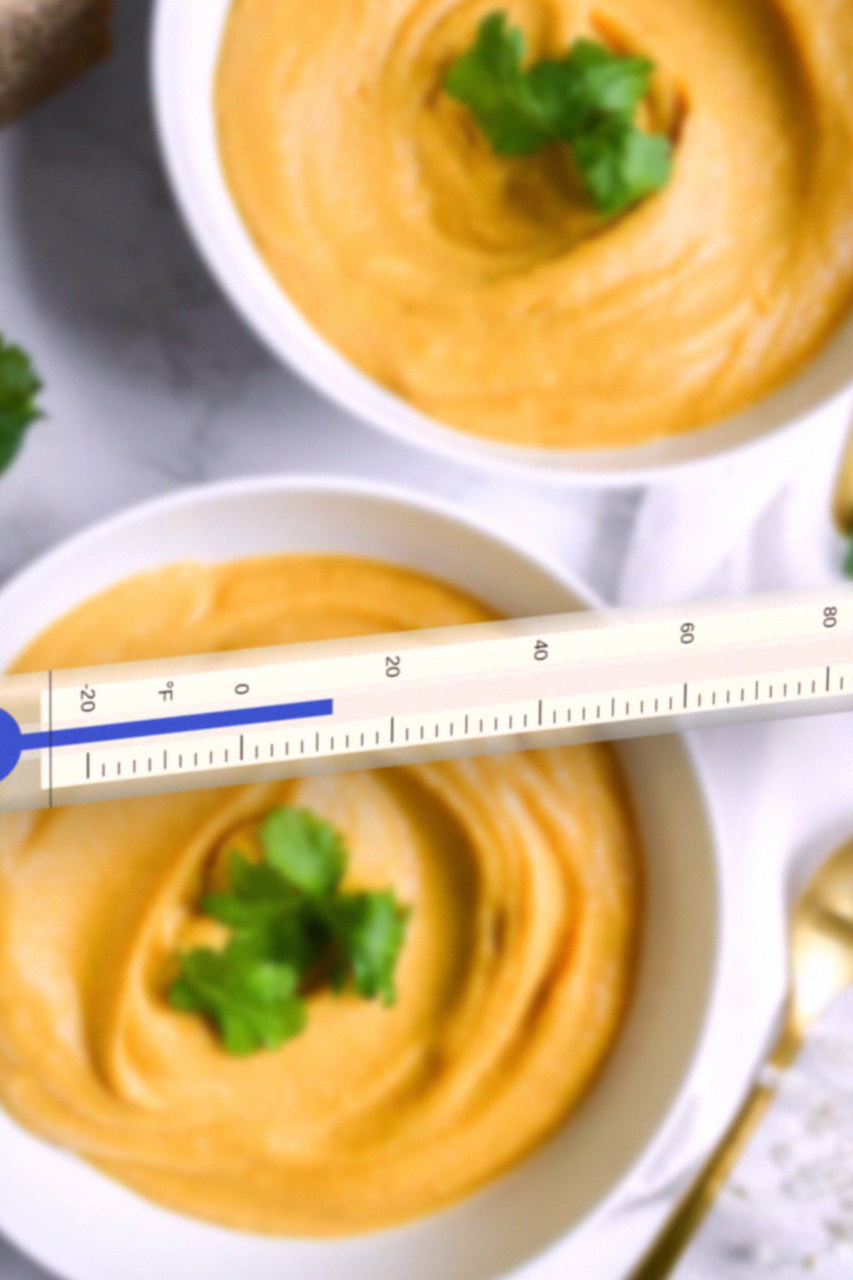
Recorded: 12 °F
